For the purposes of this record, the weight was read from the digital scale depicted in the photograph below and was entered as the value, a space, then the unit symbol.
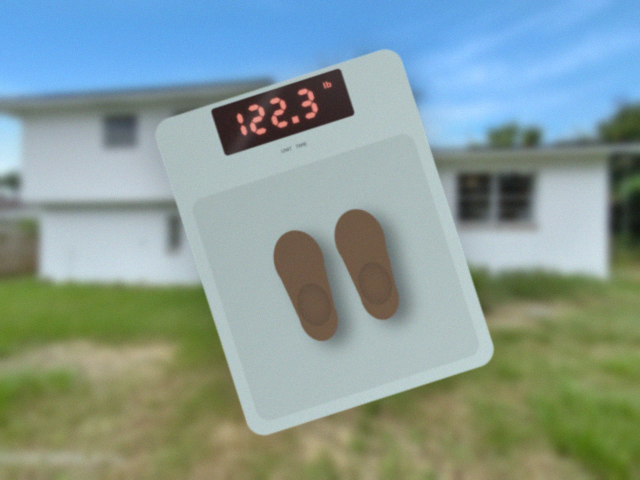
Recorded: 122.3 lb
